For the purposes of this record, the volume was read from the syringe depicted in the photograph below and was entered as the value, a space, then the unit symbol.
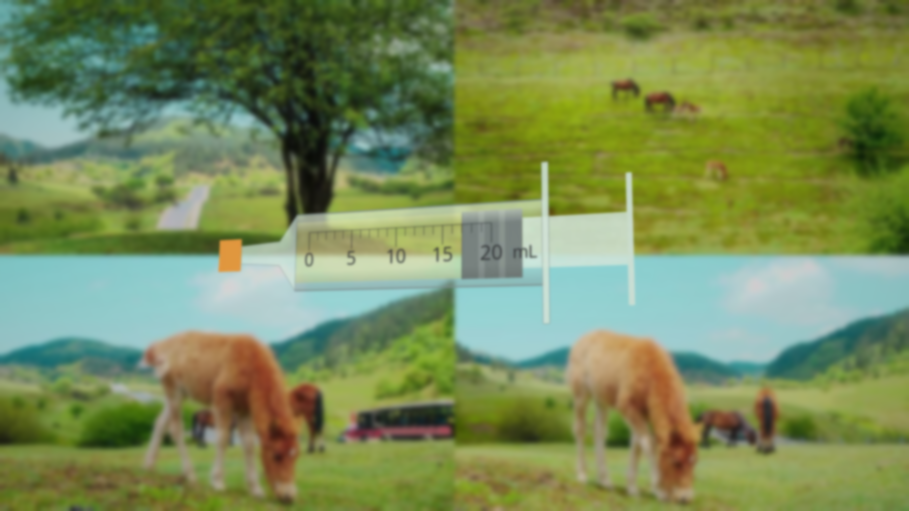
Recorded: 17 mL
